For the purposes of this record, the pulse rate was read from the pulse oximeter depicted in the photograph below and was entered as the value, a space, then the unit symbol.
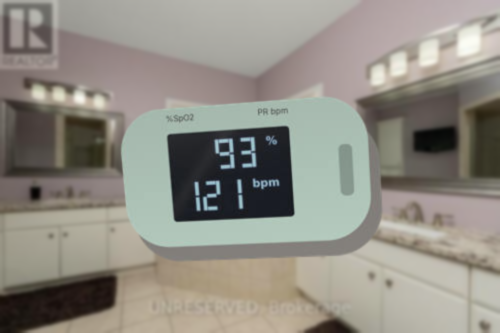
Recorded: 121 bpm
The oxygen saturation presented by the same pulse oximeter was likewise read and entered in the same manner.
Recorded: 93 %
